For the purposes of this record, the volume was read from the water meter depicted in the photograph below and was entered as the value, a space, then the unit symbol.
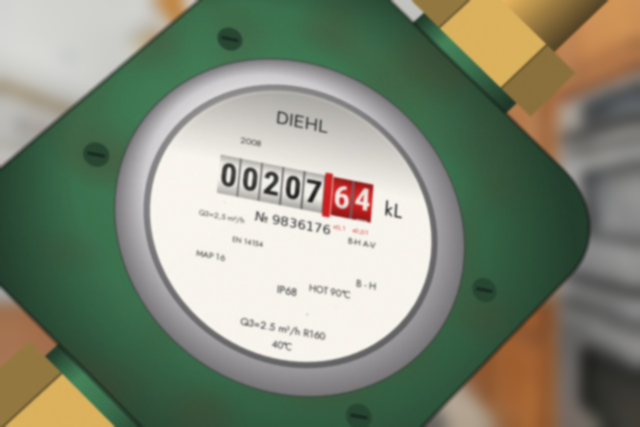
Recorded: 207.64 kL
